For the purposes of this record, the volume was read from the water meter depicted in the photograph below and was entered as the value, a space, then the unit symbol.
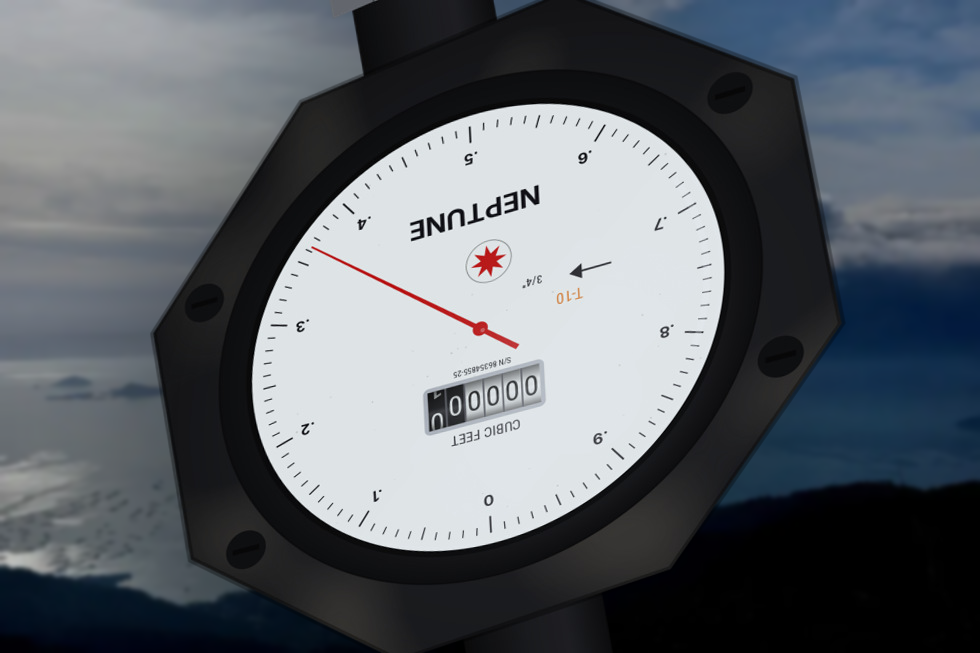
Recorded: 0.36 ft³
